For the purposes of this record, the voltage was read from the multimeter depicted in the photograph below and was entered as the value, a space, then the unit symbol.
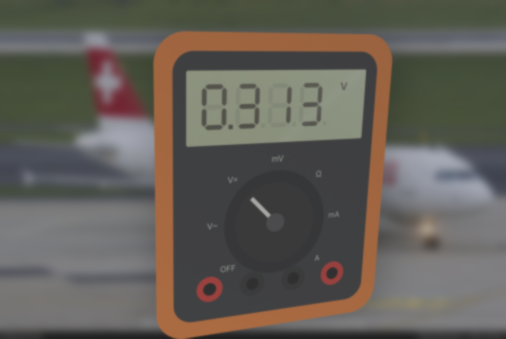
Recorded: 0.313 V
